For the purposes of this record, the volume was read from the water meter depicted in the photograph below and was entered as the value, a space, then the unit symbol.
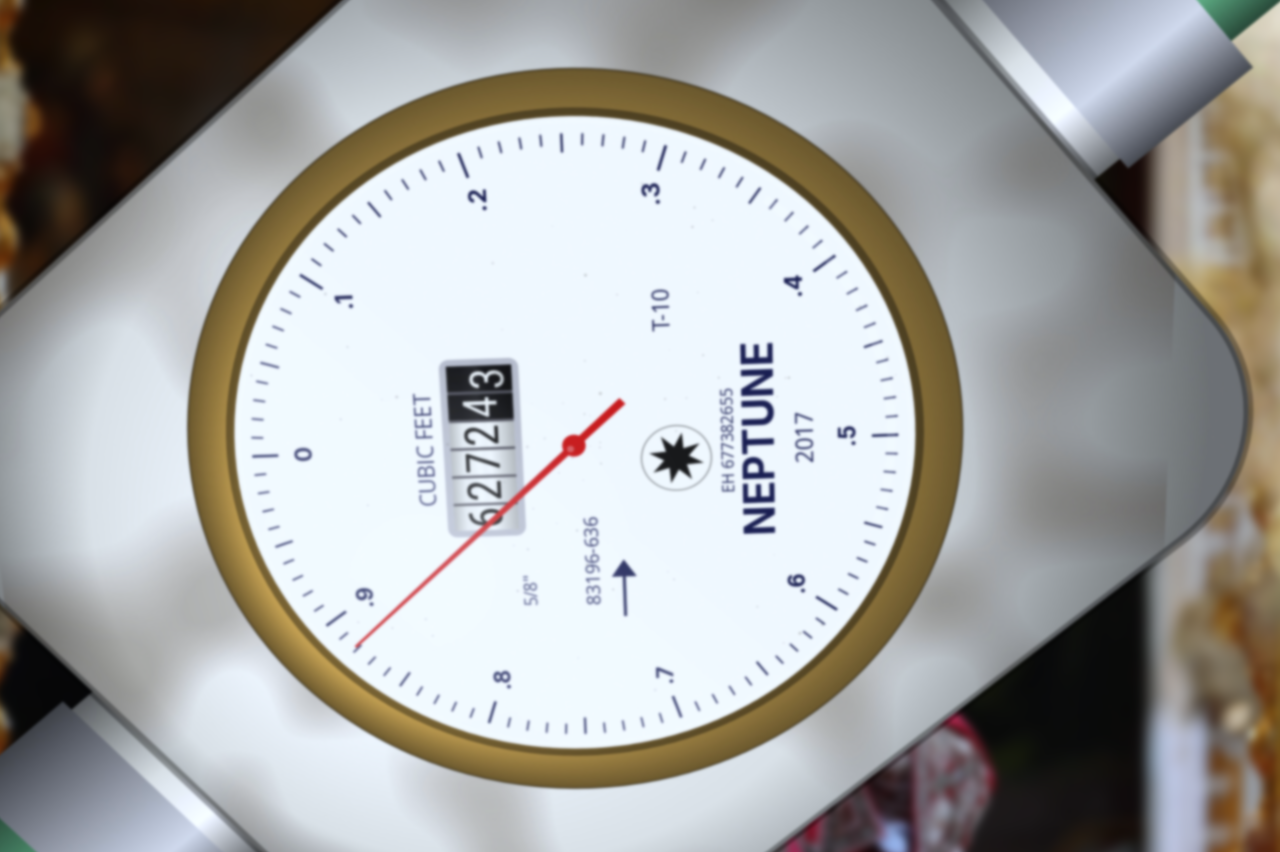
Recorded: 627242.88 ft³
